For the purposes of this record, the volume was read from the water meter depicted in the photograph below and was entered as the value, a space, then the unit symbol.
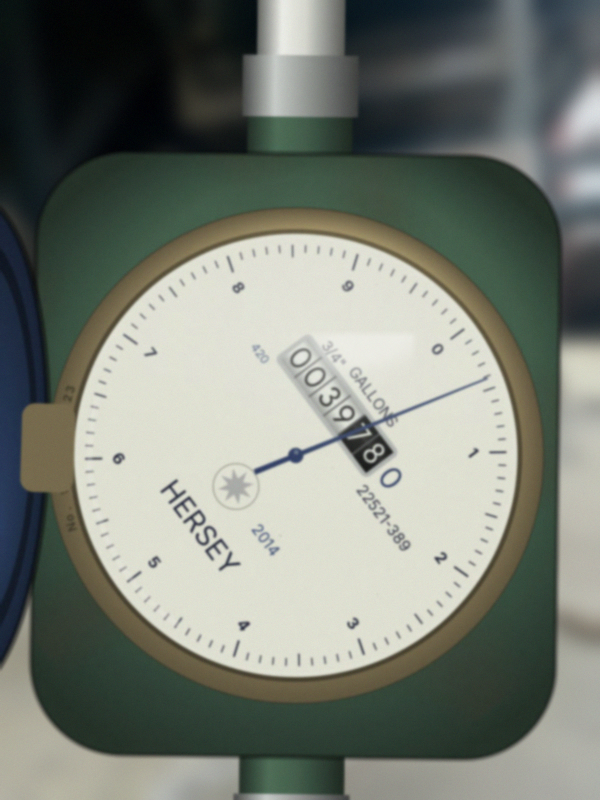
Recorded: 39780.4 gal
